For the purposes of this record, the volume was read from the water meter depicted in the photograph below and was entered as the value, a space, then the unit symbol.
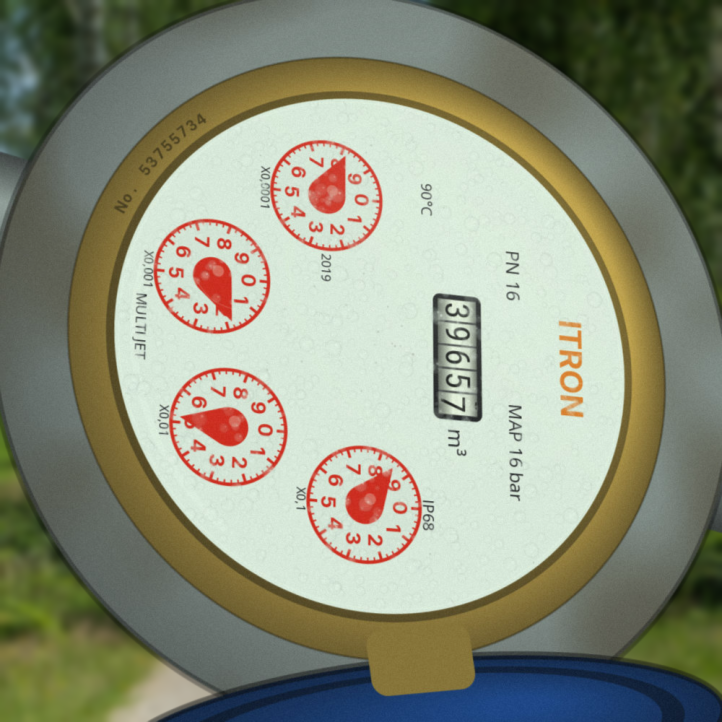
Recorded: 39656.8518 m³
